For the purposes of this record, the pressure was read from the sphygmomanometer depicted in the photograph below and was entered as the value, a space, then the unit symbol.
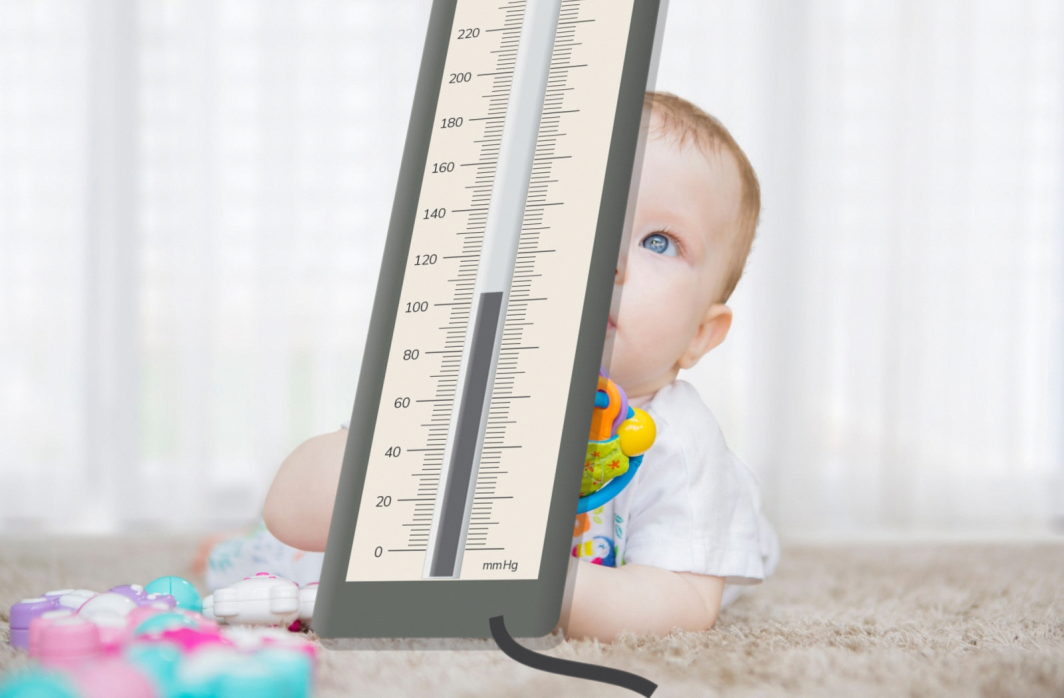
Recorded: 104 mmHg
